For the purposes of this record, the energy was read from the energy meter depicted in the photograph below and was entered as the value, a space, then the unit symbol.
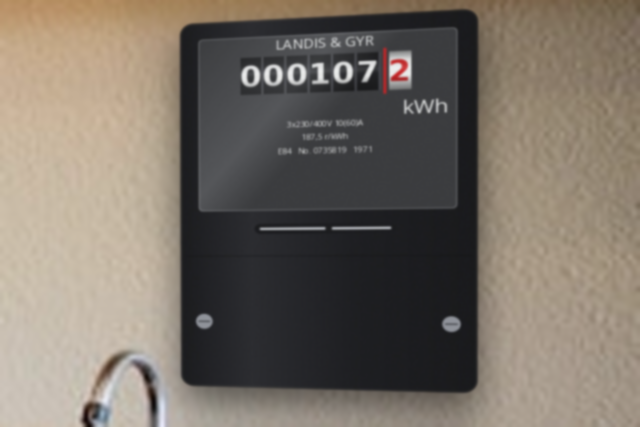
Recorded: 107.2 kWh
